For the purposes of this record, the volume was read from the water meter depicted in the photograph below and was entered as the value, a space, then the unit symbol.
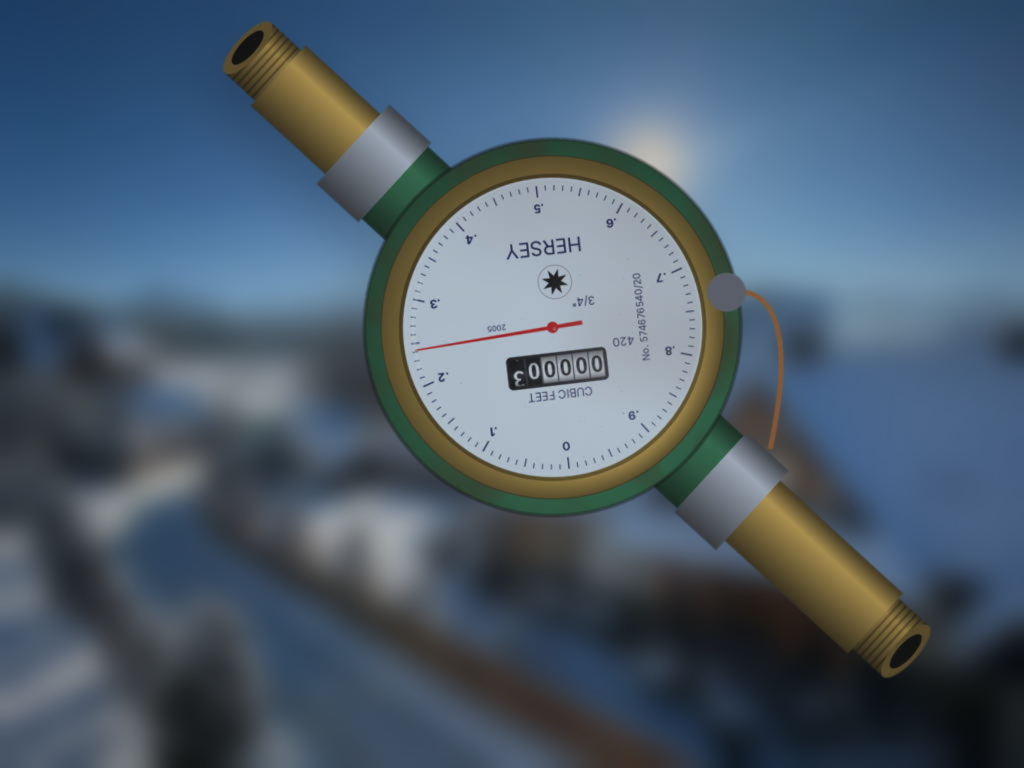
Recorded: 3.24 ft³
